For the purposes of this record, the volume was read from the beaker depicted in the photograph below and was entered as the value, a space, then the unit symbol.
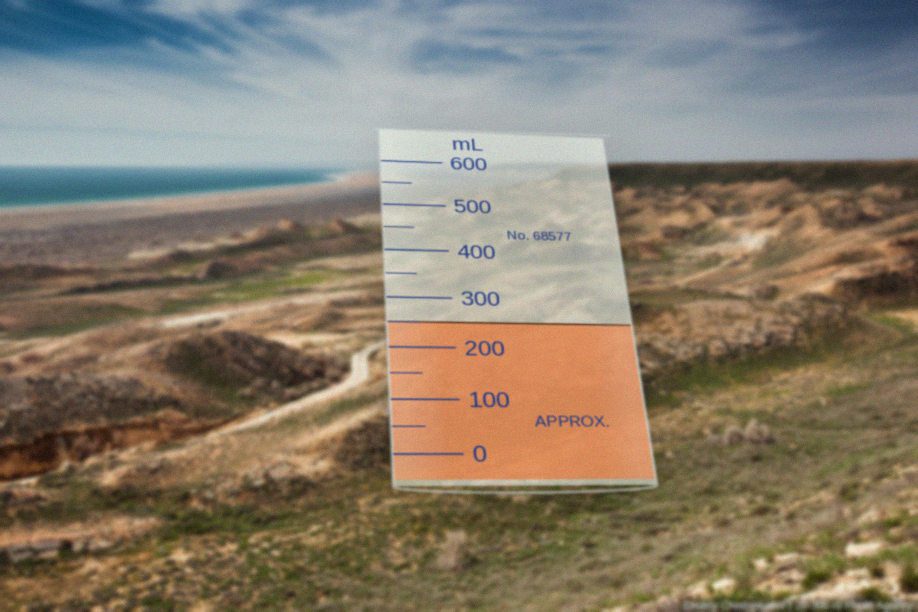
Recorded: 250 mL
